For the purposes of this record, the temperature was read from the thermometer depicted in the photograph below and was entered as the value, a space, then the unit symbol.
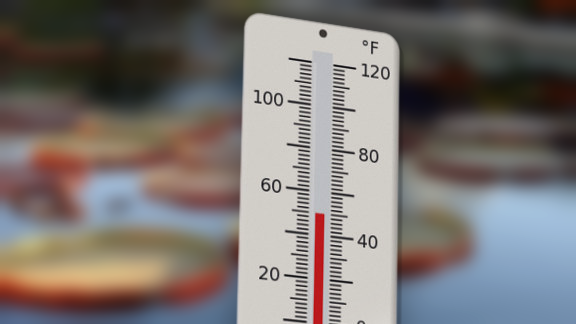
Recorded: 50 °F
